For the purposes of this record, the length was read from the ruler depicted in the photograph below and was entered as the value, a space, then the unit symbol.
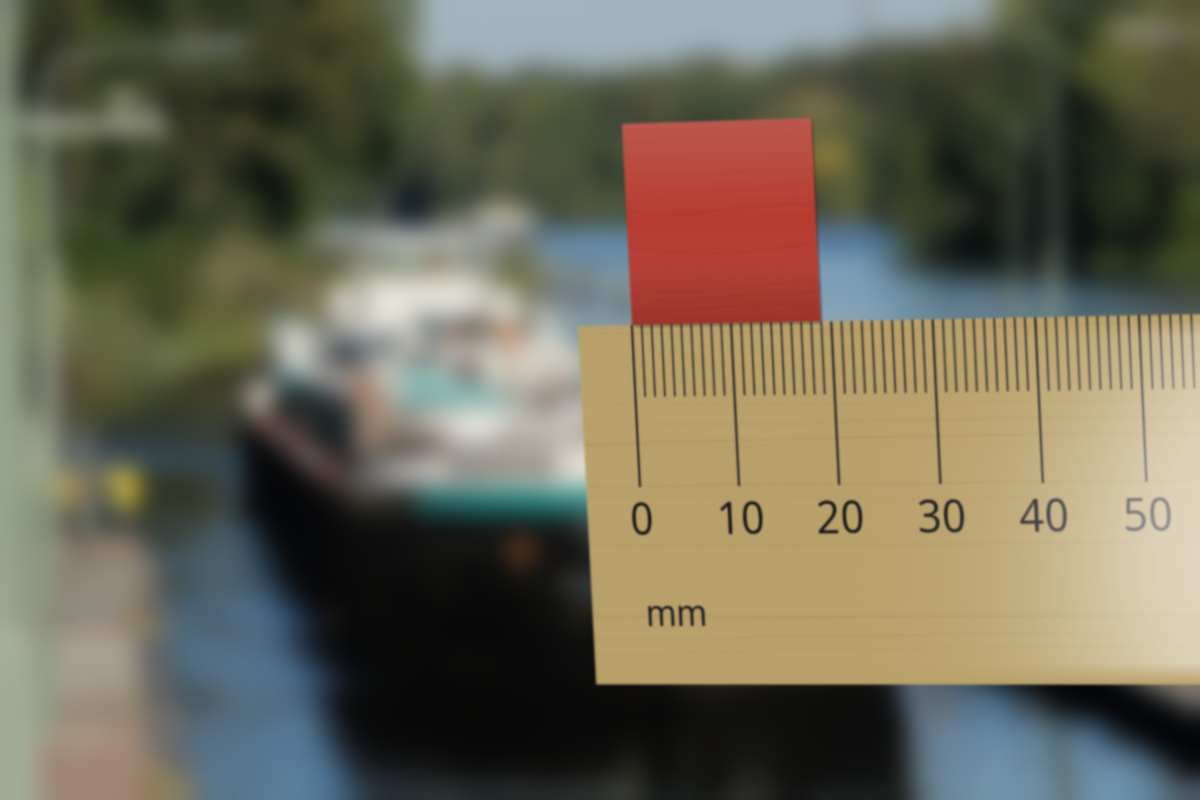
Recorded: 19 mm
